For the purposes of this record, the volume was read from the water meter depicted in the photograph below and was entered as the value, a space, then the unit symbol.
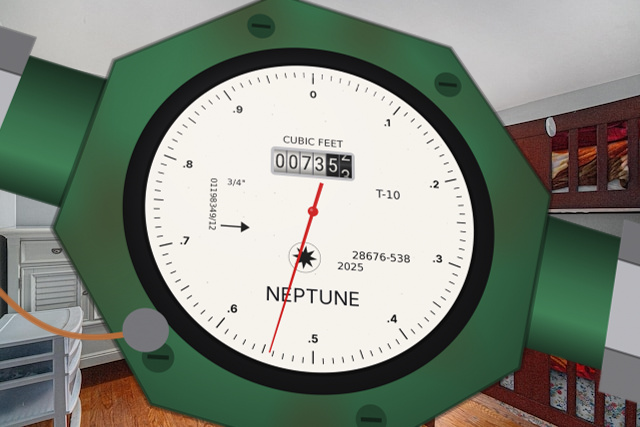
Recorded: 7352.54 ft³
